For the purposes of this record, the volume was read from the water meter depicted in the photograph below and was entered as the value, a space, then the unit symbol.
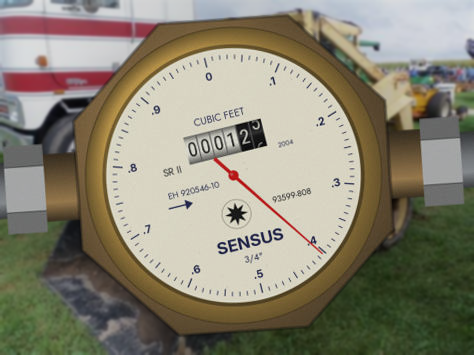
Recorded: 125.40 ft³
